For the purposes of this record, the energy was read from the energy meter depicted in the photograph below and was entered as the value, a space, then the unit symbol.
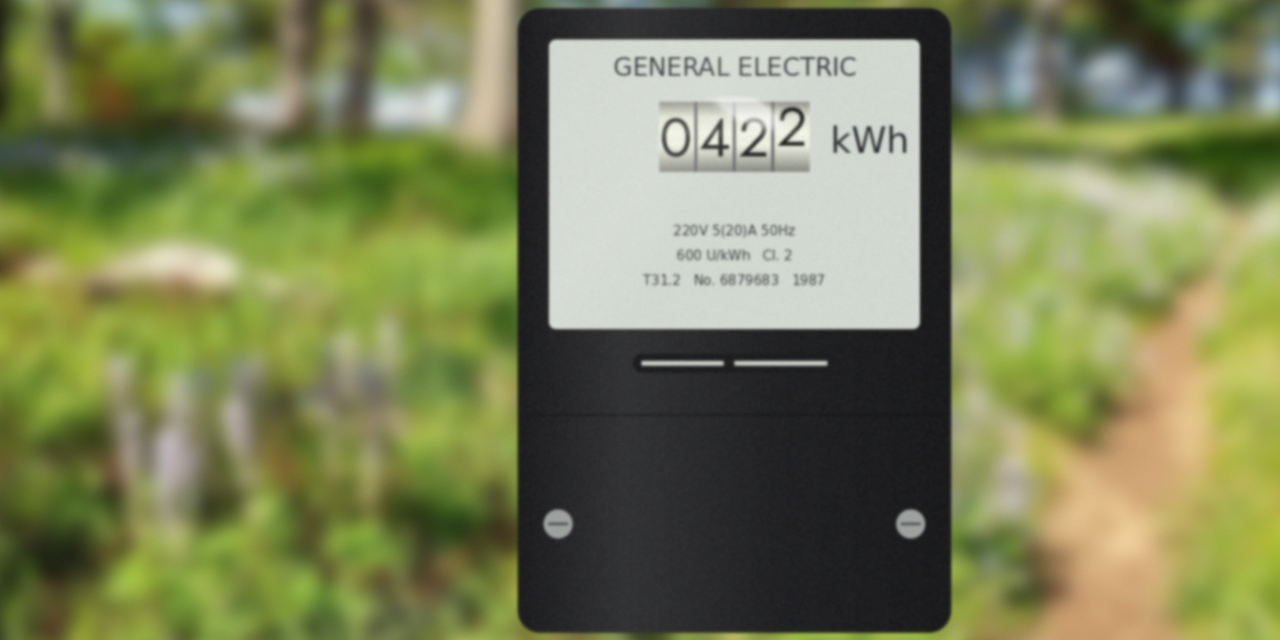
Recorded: 422 kWh
